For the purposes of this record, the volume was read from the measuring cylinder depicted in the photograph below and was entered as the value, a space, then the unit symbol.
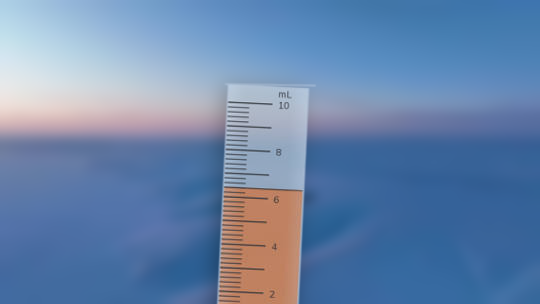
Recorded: 6.4 mL
